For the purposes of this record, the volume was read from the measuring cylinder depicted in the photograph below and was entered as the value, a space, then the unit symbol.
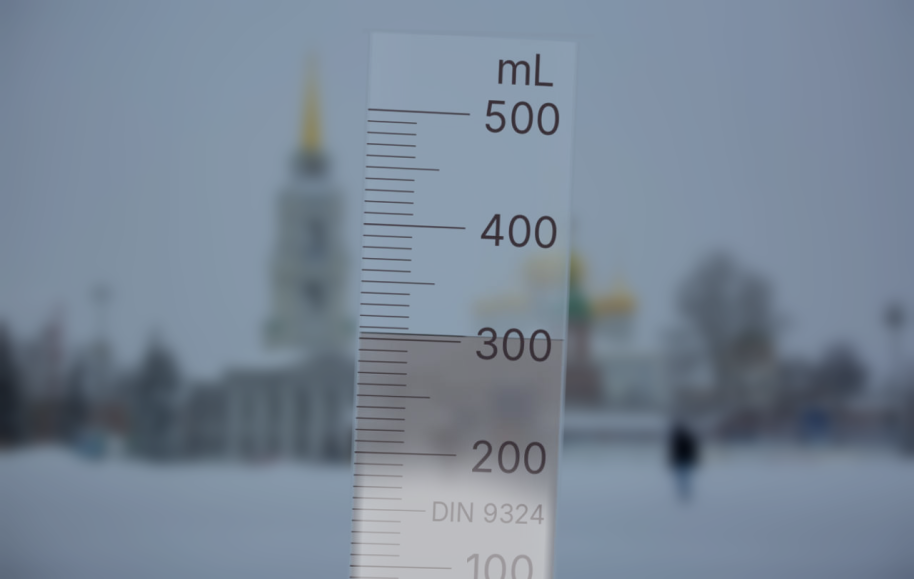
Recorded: 305 mL
